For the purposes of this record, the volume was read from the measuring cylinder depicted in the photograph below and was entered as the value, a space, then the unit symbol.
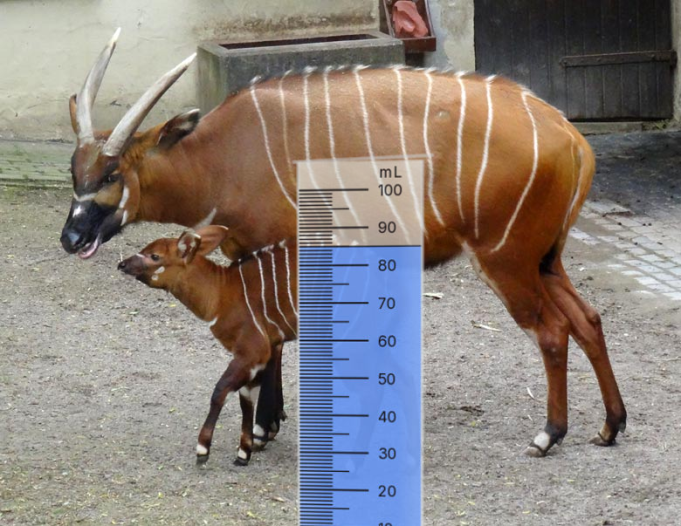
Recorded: 85 mL
